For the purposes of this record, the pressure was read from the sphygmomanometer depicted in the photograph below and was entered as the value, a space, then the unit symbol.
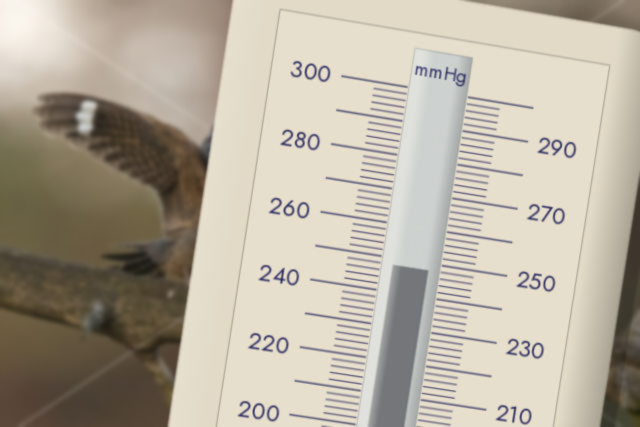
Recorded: 248 mmHg
